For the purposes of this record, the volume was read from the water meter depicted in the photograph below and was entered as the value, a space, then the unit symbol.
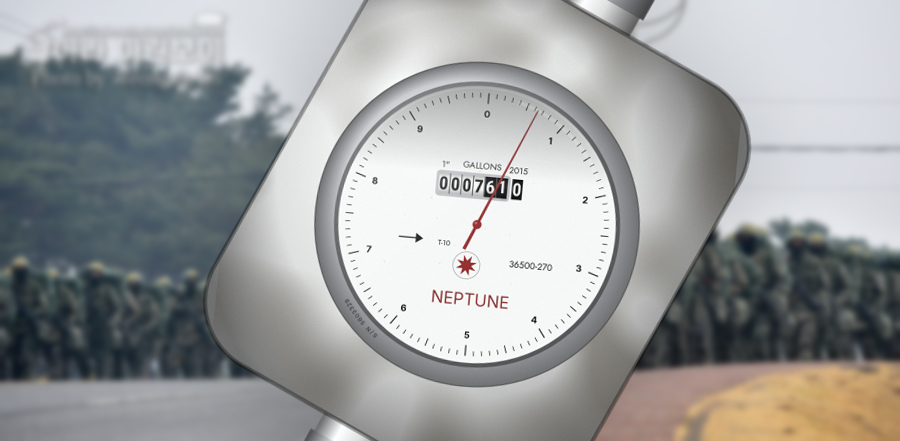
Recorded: 7610.6 gal
